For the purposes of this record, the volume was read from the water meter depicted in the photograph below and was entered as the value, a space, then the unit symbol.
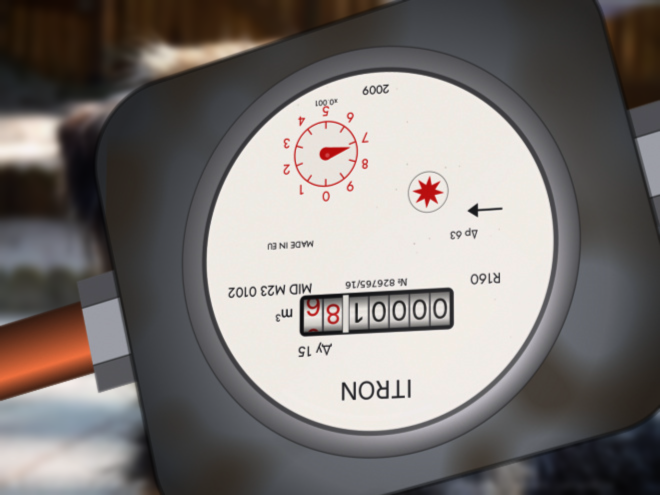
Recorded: 1.857 m³
